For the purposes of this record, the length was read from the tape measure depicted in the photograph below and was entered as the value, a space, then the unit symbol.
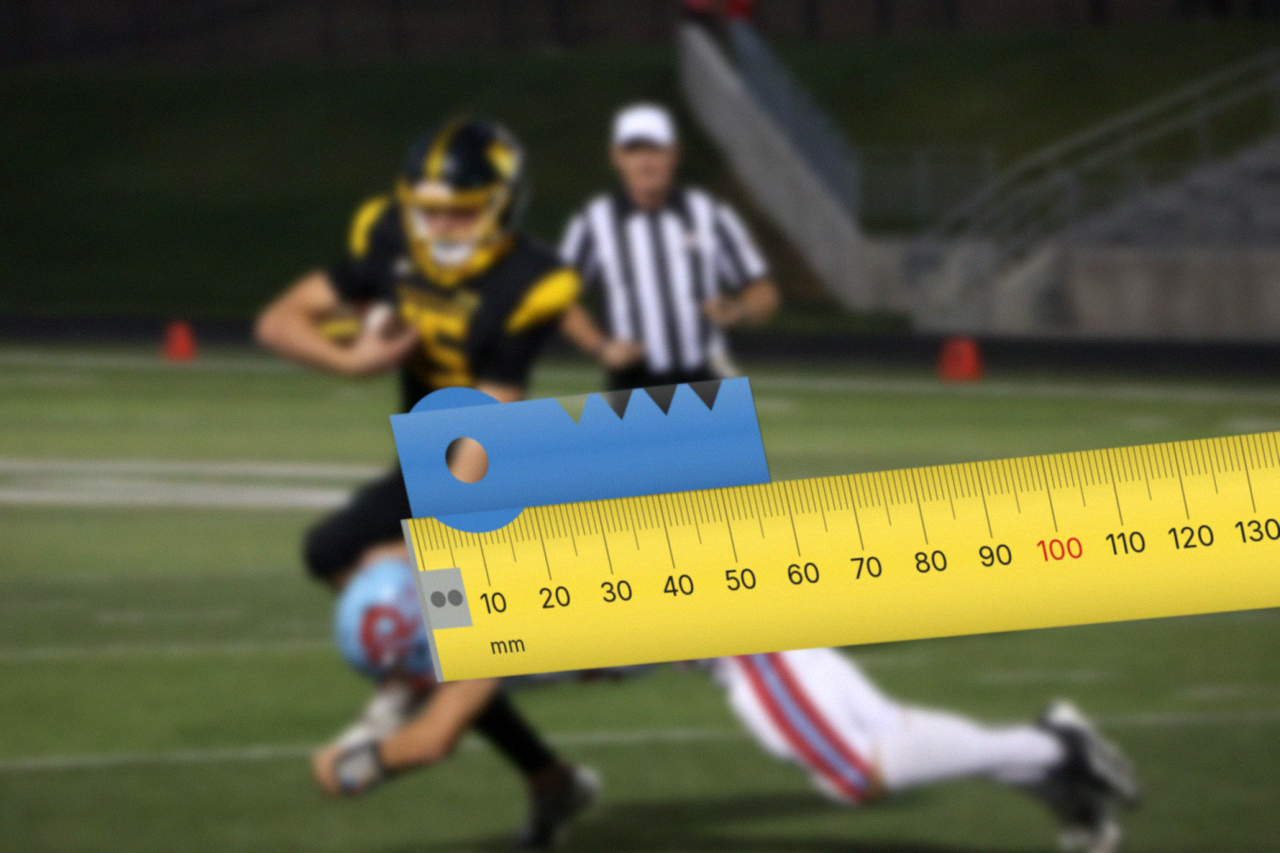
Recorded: 58 mm
